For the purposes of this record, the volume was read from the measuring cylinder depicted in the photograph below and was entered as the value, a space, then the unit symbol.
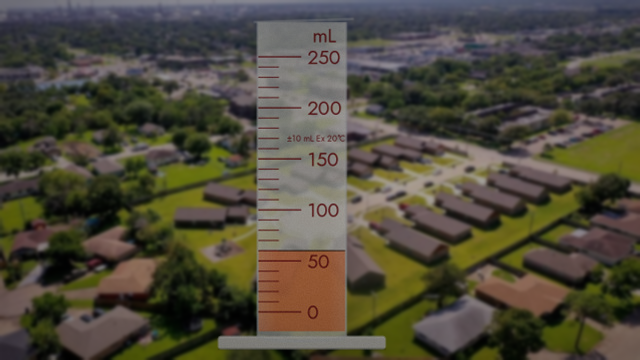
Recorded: 60 mL
